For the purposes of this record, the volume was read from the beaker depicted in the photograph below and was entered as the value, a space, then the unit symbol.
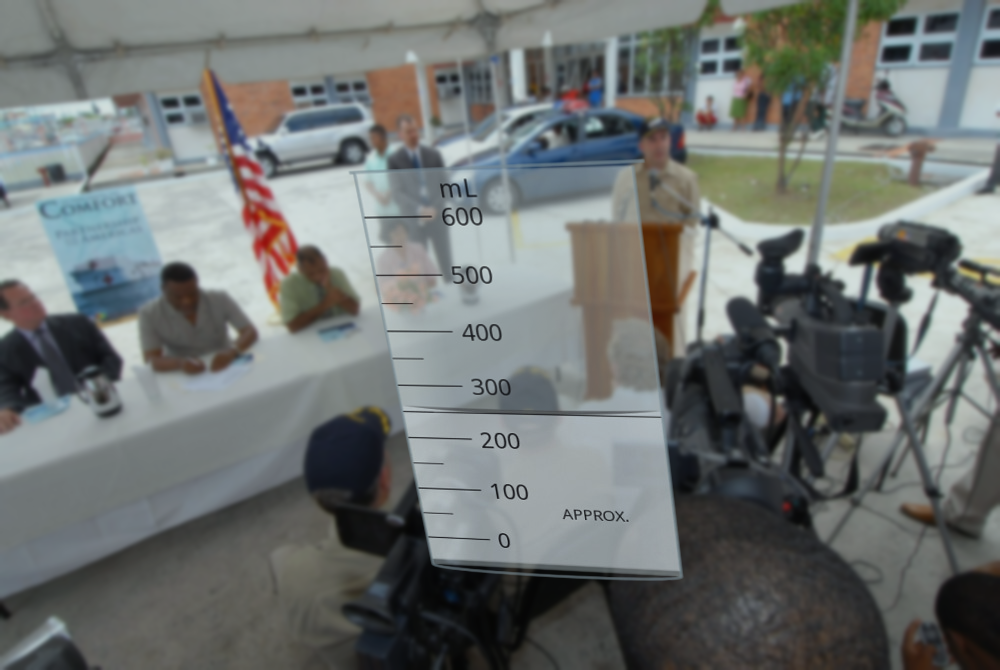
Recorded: 250 mL
